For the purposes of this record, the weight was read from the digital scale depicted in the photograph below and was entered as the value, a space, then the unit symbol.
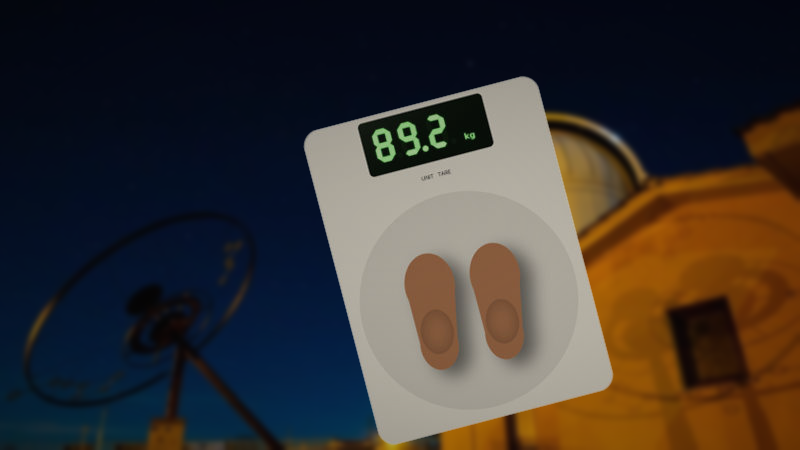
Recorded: 89.2 kg
